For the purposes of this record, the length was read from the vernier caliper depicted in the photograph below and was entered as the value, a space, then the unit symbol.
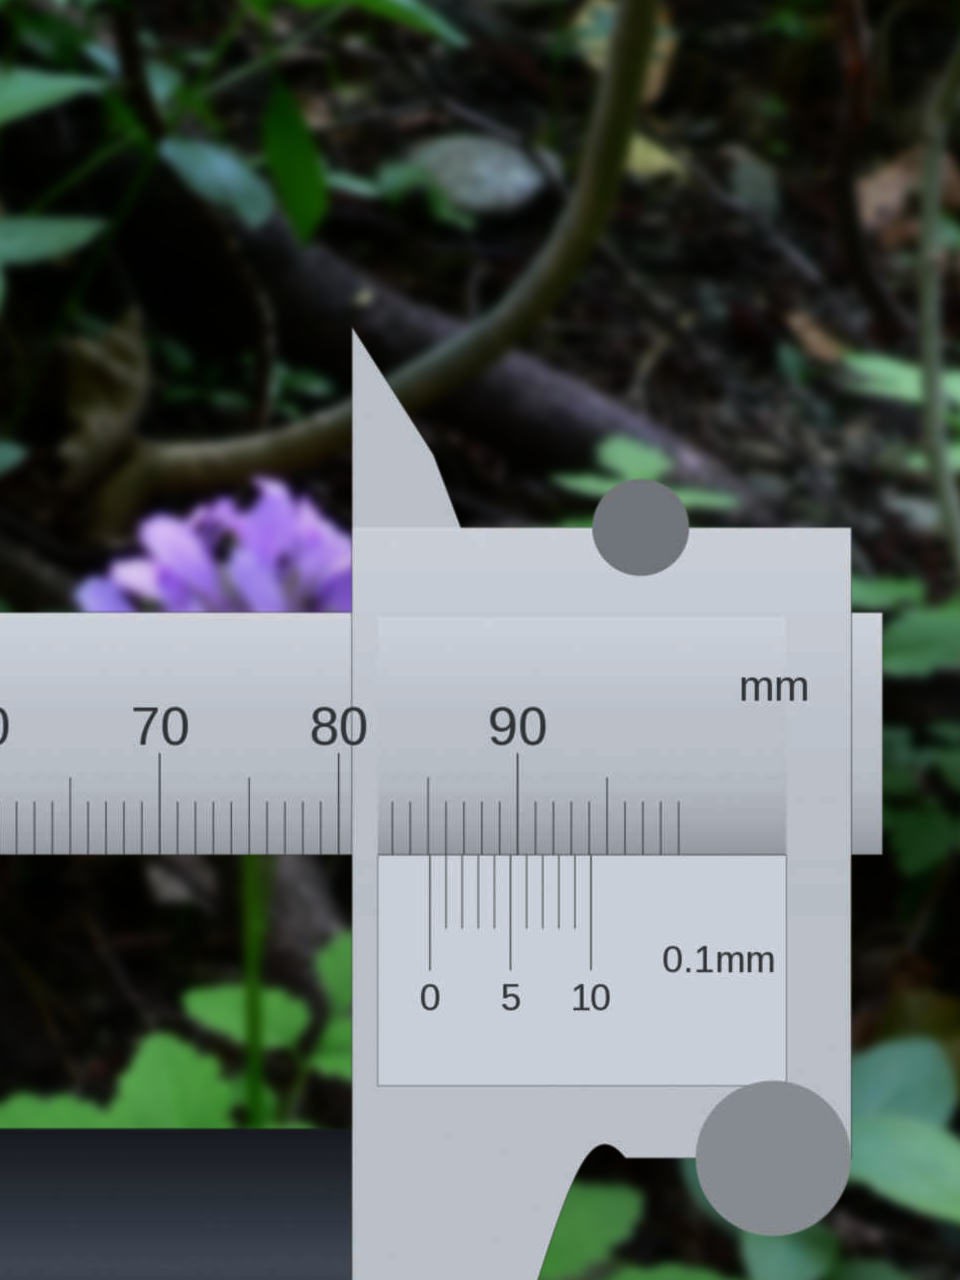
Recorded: 85.1 mm
